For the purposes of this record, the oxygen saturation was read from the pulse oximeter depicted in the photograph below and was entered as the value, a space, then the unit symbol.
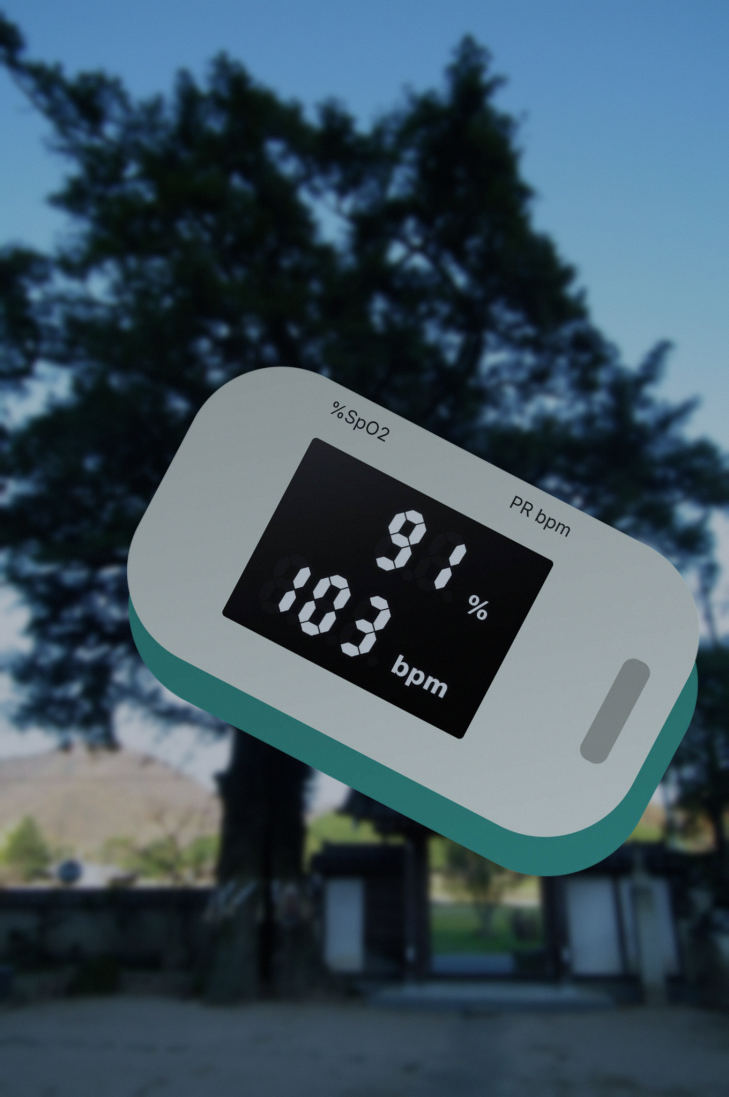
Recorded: 91 %
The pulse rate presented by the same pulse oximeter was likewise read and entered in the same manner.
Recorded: 103 bpm
